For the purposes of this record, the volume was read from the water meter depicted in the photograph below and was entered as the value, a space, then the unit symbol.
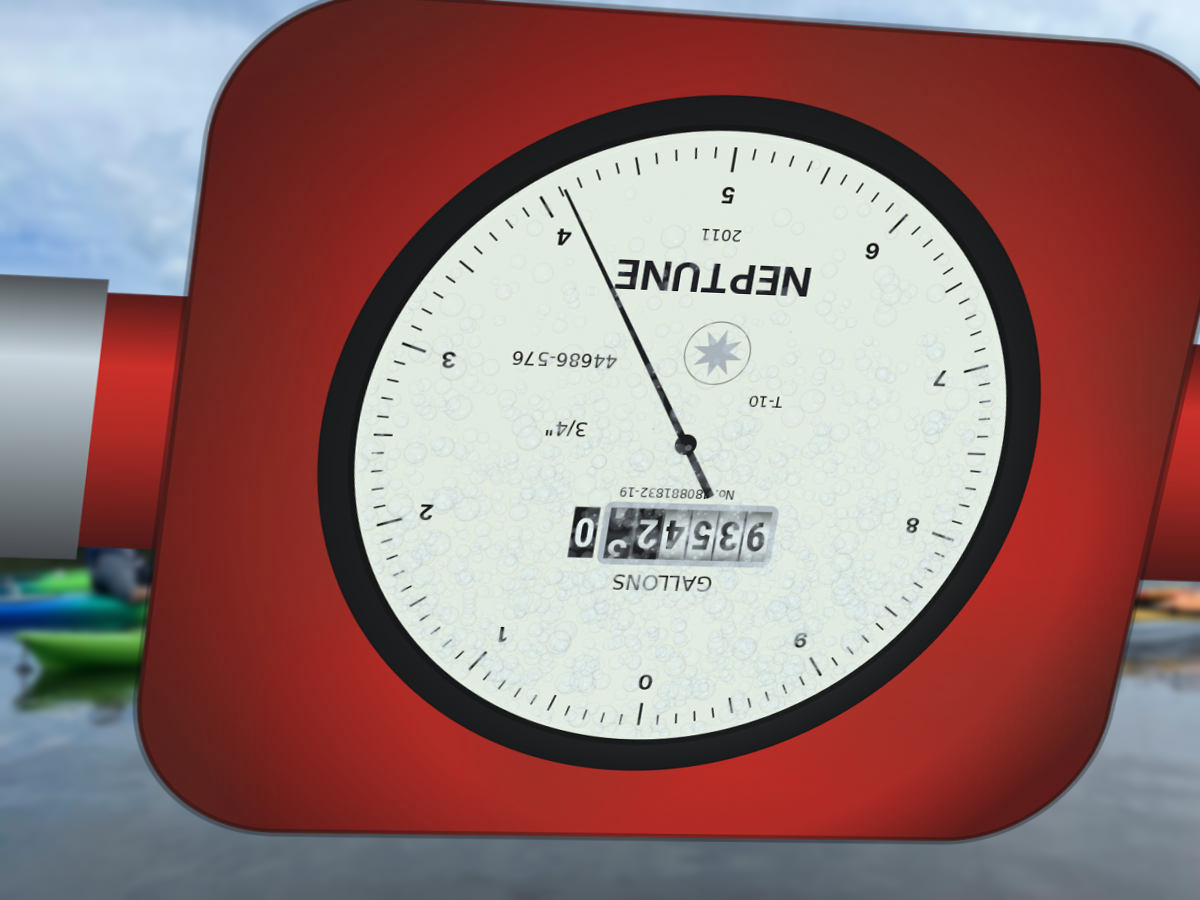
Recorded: 9354234.1 gal
